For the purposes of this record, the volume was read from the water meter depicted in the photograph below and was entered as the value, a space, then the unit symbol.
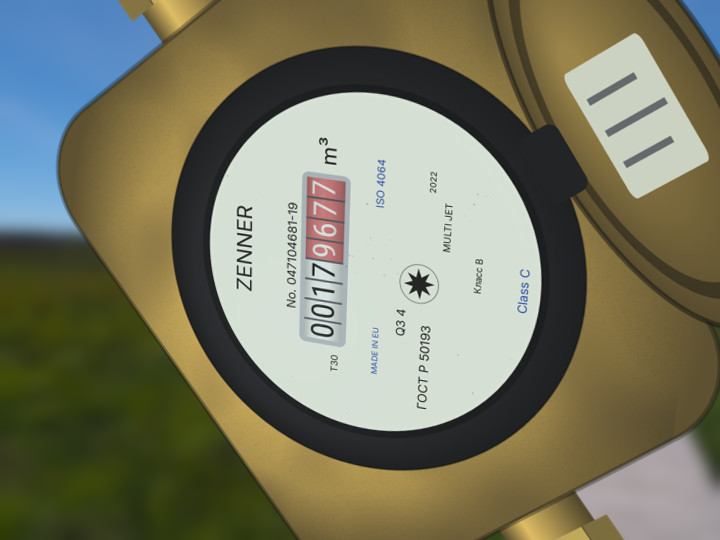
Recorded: 17.9677 m³
